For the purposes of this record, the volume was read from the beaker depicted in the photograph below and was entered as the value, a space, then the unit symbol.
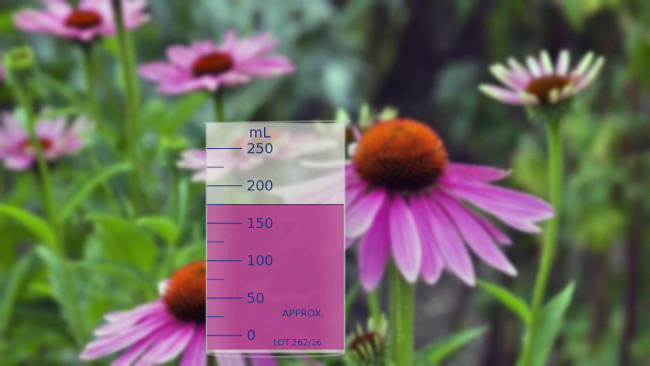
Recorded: 175 mL
